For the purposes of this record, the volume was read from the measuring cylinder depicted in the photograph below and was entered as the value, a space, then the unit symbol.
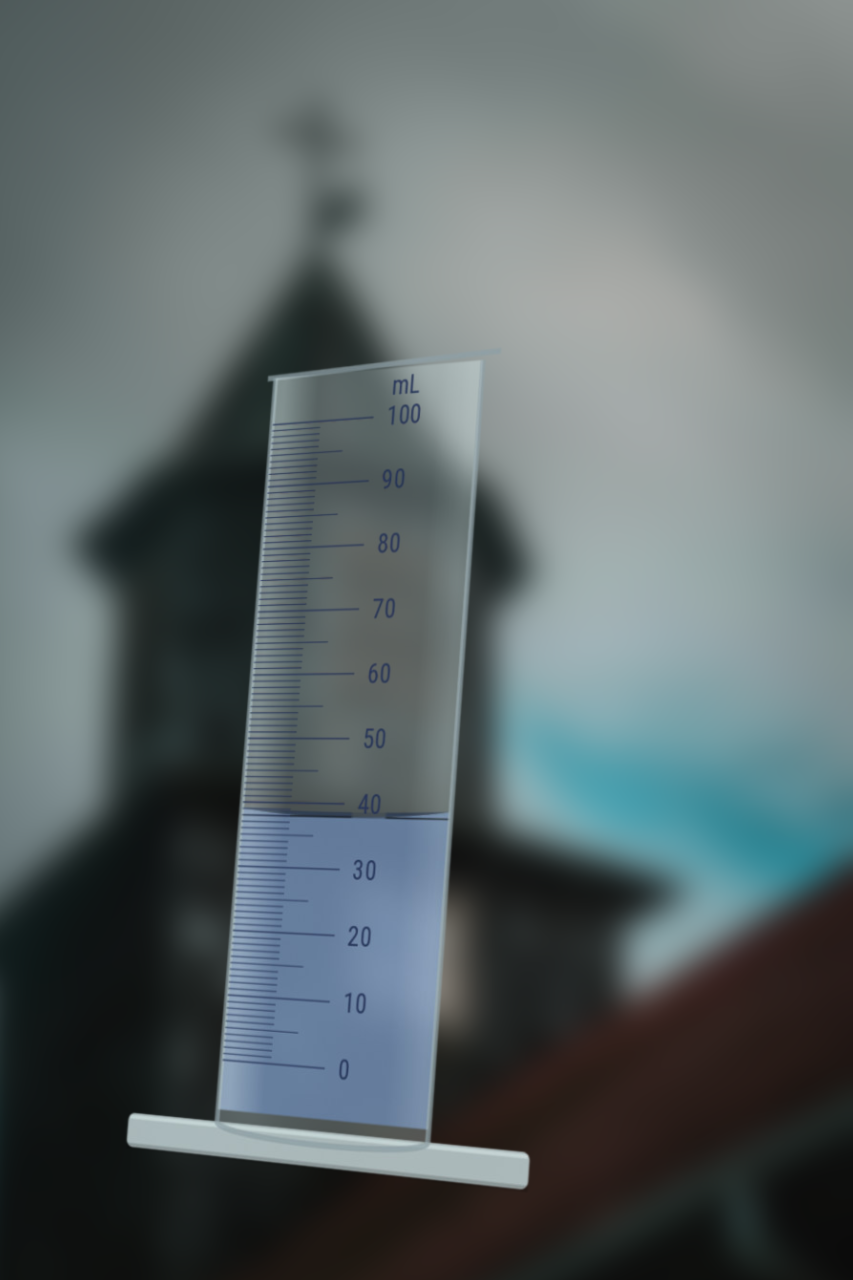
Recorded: 38 mL
